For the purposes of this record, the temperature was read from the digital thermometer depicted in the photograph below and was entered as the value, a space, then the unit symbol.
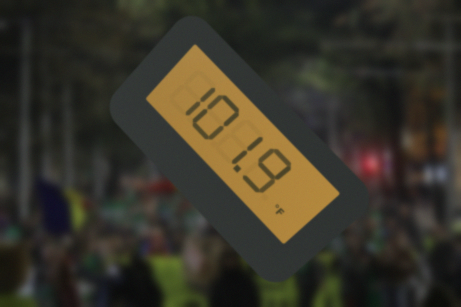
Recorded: 101.9 °F
